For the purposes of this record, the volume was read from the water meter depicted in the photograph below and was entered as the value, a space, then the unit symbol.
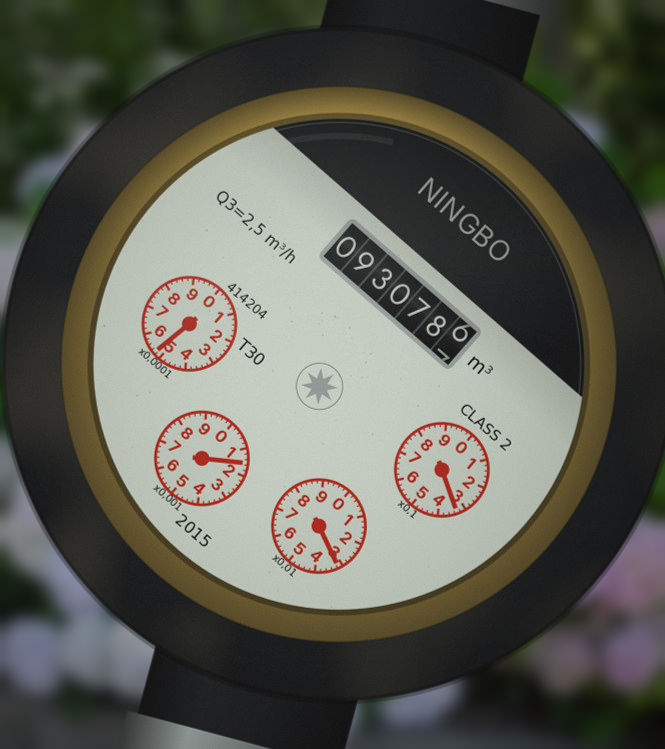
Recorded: 930786.3315 m³
